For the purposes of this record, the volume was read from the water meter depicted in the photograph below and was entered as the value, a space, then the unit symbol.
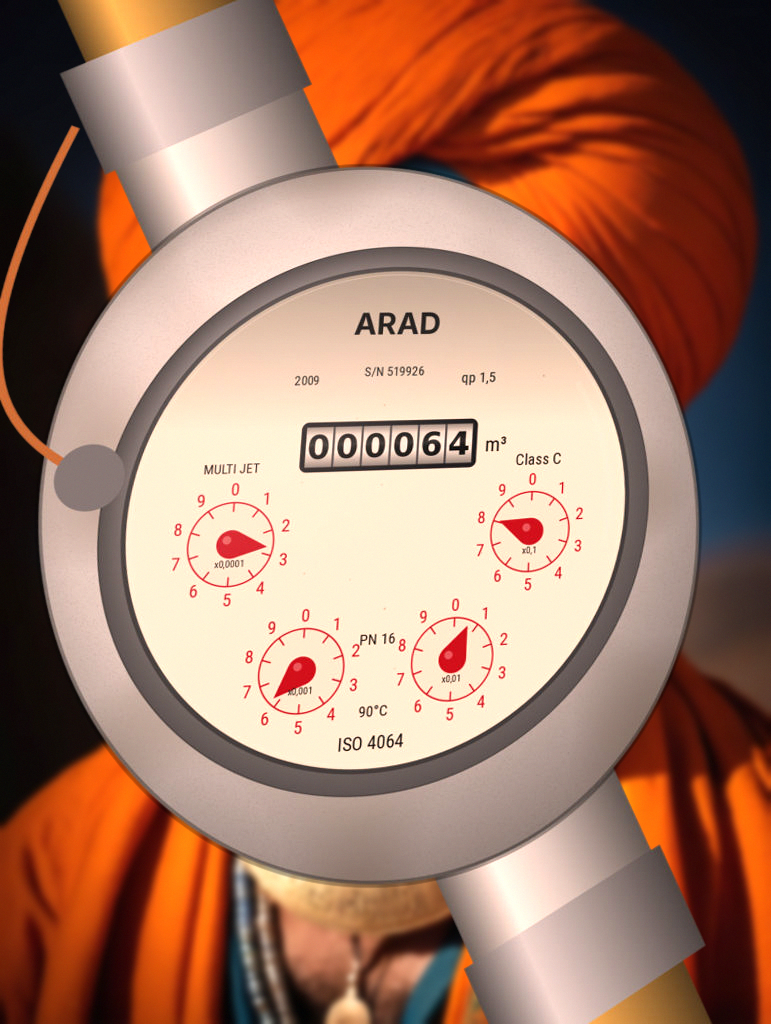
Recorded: 64.8062 m³
